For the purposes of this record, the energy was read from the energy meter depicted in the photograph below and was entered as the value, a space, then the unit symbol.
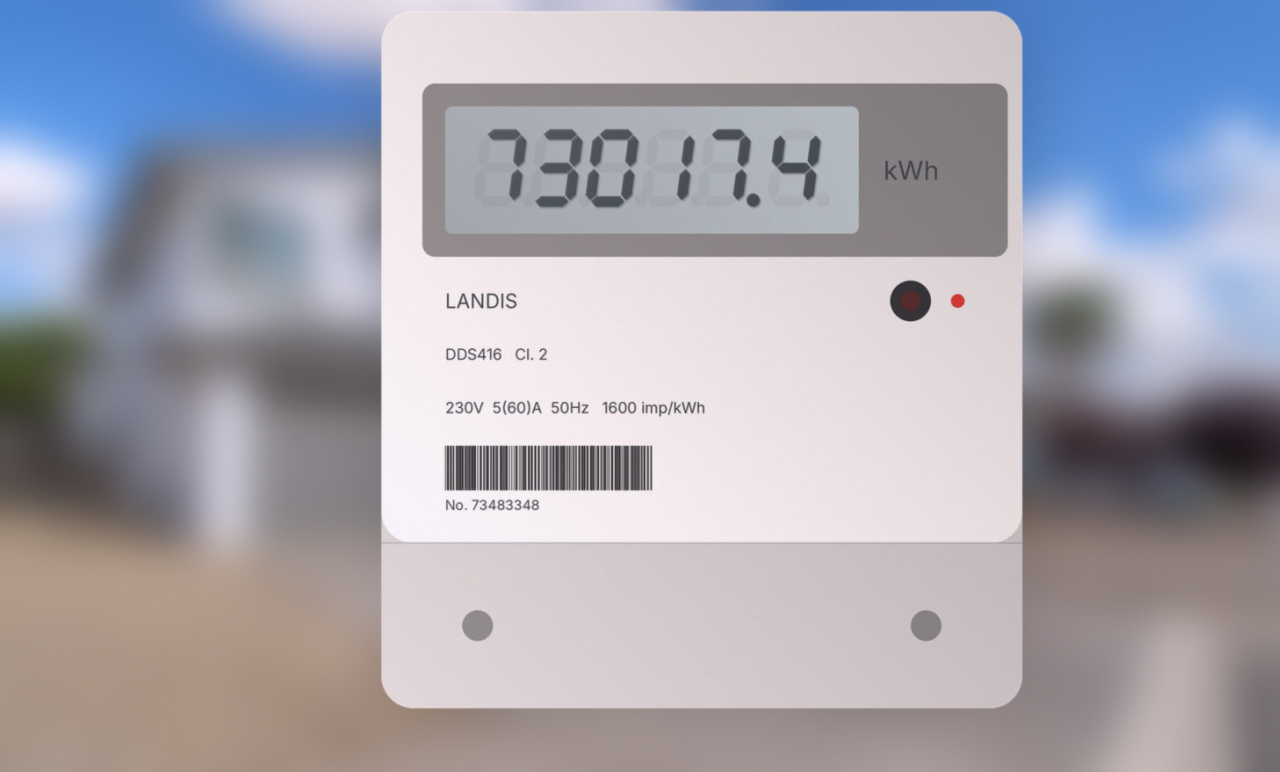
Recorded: 73017.4 kWh
